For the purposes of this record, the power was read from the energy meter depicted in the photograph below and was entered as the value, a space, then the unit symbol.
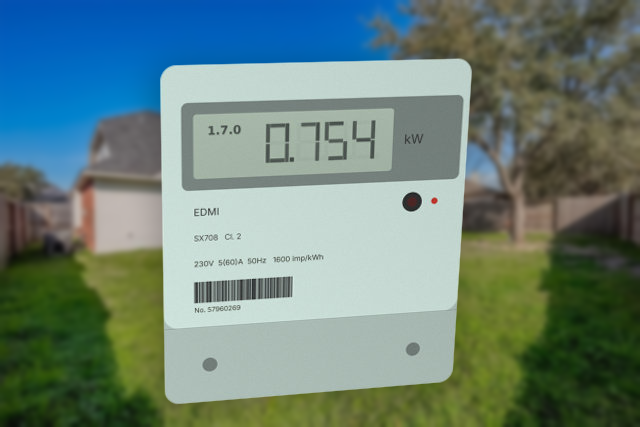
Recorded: 0.754 kW
